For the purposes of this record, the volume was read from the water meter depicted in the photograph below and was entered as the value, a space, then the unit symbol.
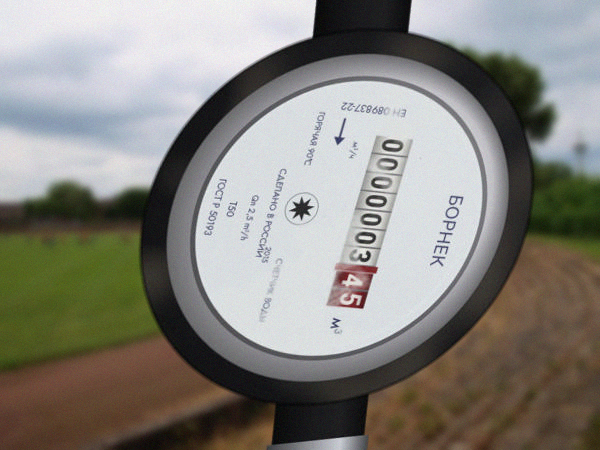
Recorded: 3.45 m³
